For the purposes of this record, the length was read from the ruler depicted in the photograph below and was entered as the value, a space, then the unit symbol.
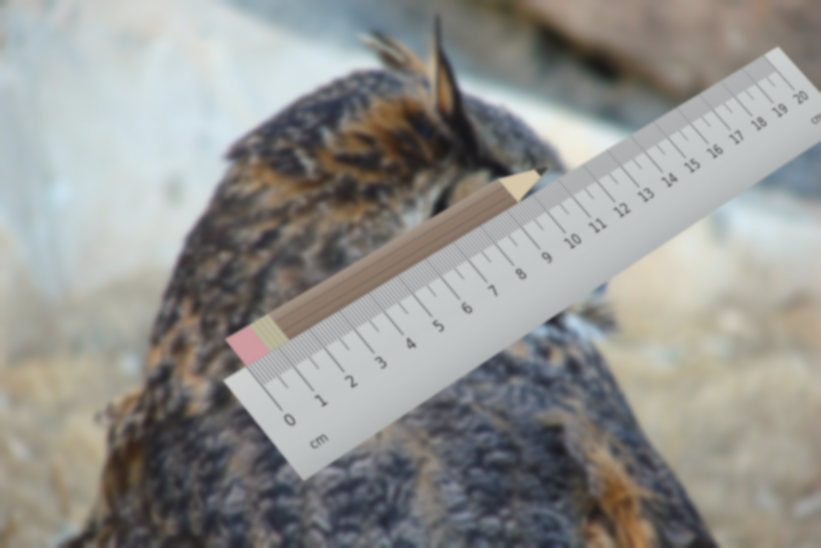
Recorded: 11 cm
